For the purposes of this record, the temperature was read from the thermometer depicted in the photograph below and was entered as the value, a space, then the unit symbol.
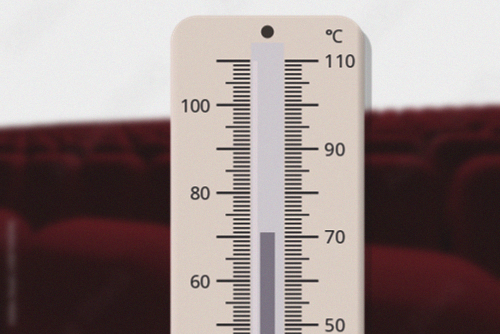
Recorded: 71 °C
